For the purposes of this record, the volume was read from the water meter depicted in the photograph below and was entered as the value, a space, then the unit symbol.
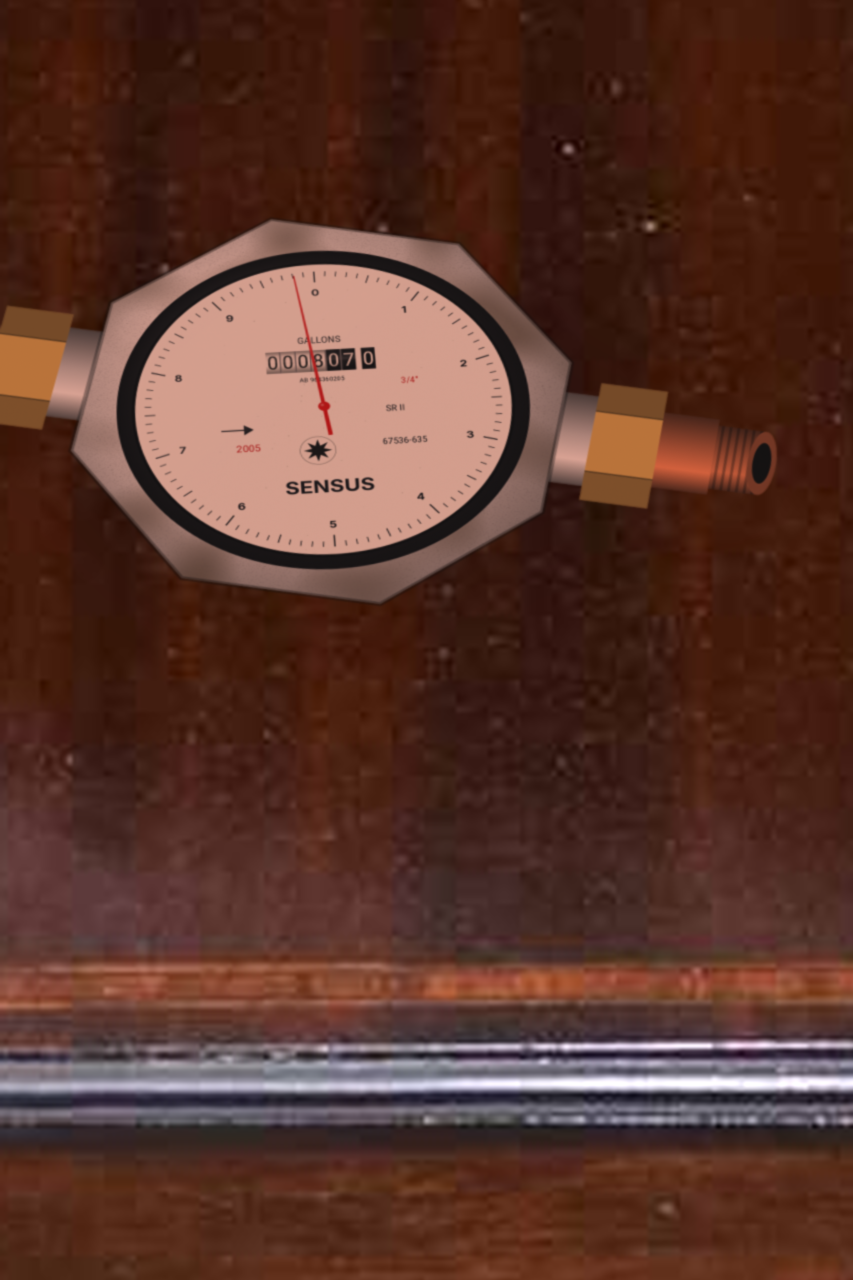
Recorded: 8069.8 gal
